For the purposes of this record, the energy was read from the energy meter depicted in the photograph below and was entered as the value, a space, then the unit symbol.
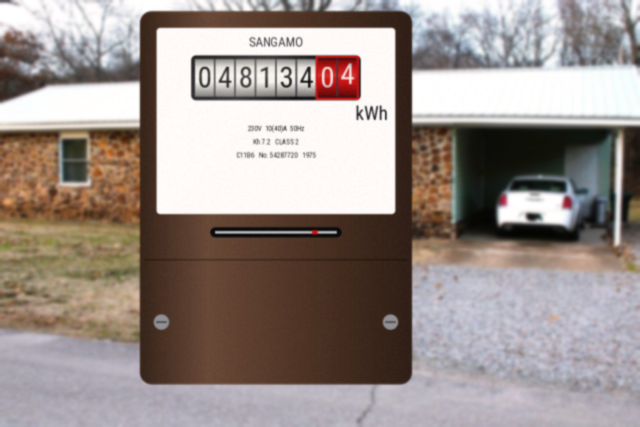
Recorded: 48134.04 kWh
